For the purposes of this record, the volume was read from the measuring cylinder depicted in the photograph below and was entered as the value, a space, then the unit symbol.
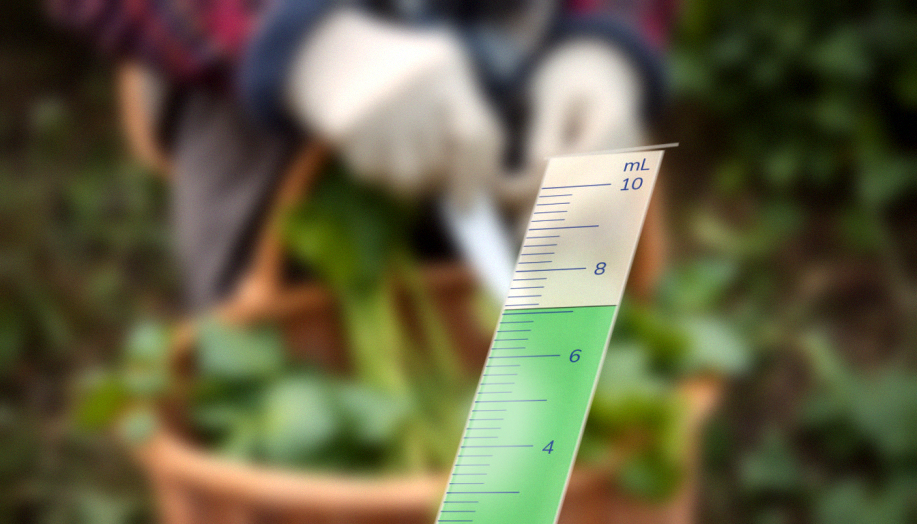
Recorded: 7.1 mL
